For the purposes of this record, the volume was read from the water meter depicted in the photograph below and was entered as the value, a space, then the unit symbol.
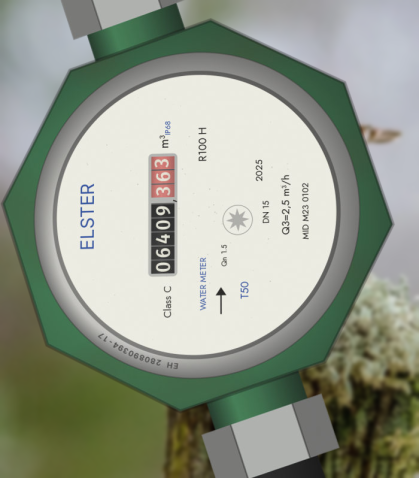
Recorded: 6409.363 m³
